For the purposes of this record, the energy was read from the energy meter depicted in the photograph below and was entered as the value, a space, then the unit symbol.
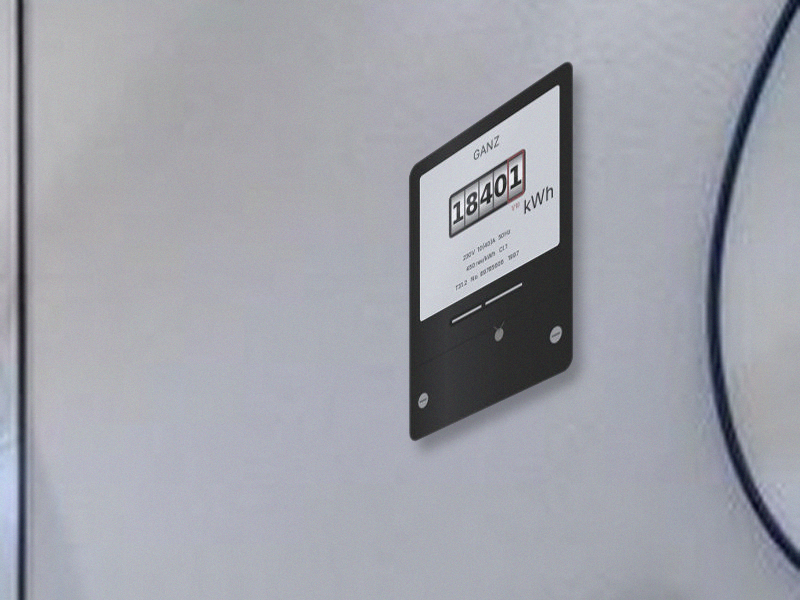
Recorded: 1840.1 kWh
